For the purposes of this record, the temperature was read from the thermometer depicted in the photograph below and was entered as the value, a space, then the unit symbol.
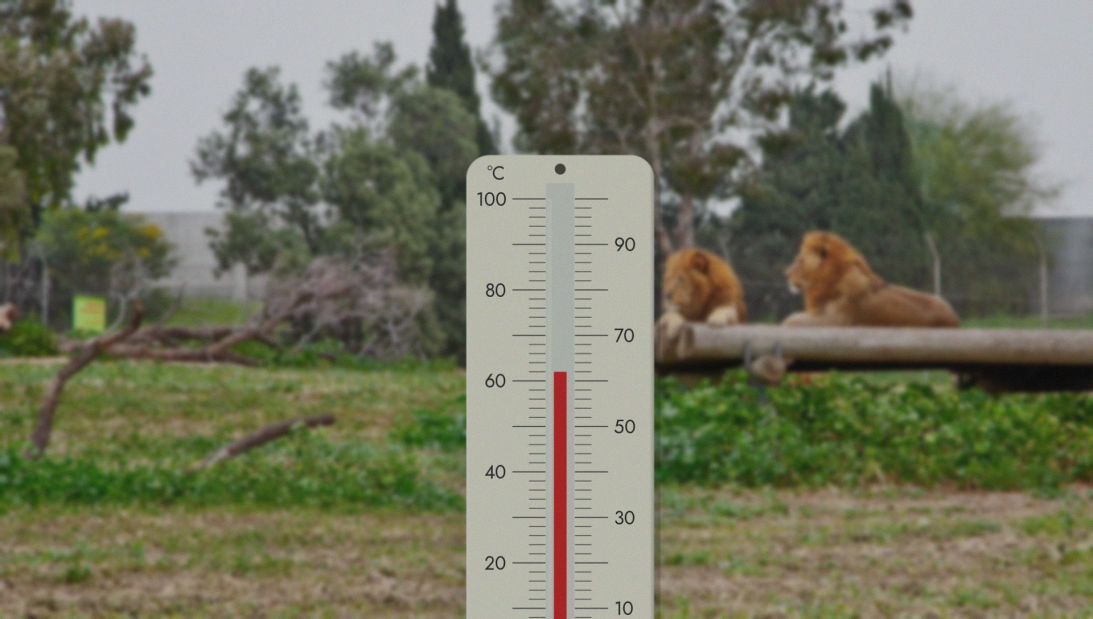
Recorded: 62 °C
